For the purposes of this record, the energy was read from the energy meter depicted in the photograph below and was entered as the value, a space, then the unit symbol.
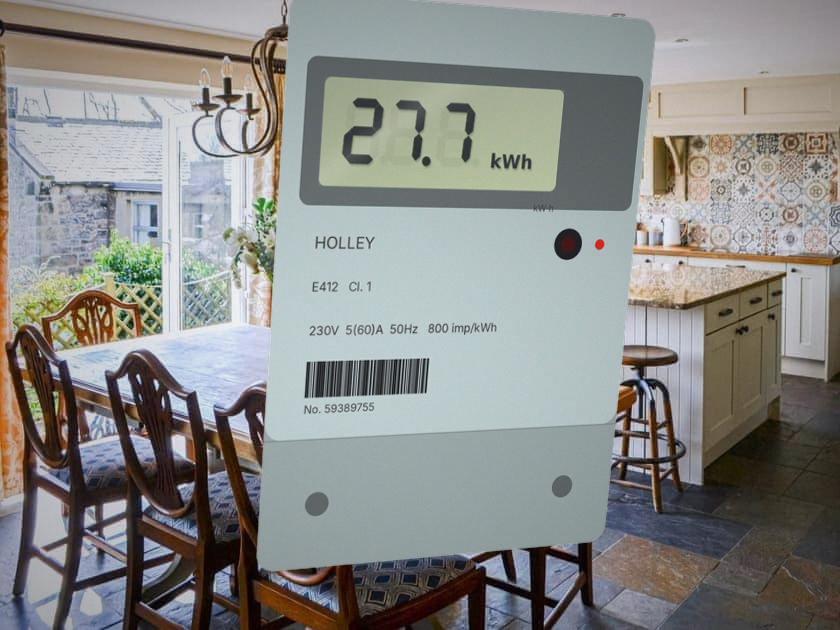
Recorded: 27.7 kWh
